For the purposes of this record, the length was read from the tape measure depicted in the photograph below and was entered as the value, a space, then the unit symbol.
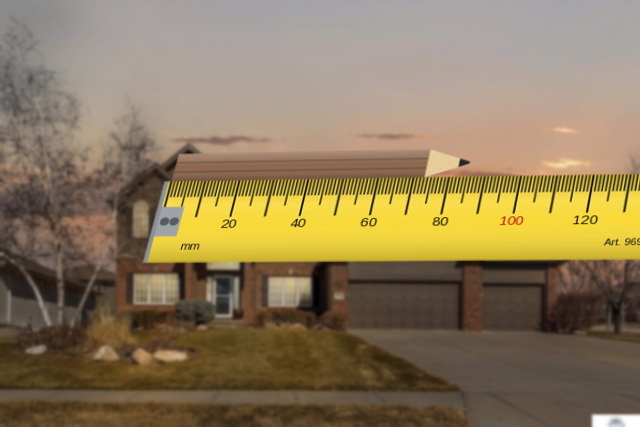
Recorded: 85 mm
